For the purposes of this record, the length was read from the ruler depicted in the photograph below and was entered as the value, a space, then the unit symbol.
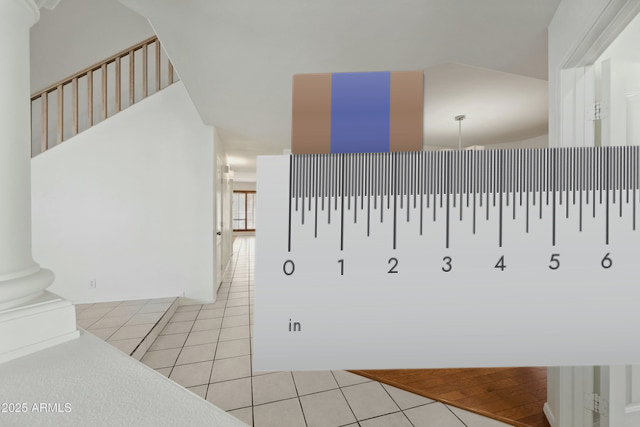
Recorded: 2.5 in
